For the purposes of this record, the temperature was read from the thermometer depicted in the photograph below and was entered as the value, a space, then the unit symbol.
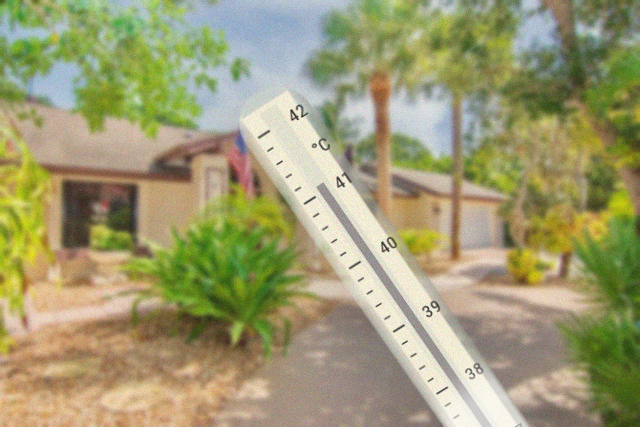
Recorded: 41.1 °C
